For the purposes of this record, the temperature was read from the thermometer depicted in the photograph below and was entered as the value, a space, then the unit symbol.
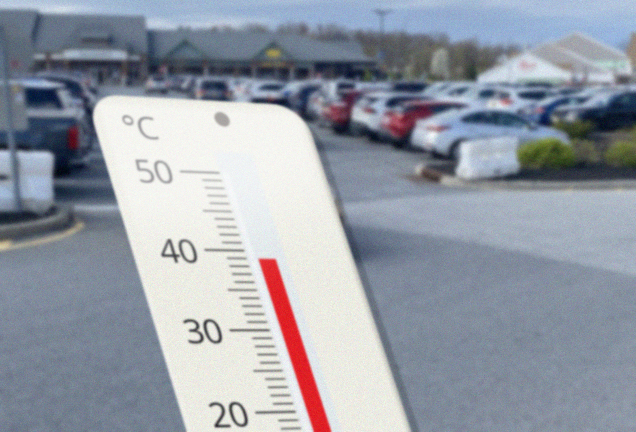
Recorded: 39 °C
